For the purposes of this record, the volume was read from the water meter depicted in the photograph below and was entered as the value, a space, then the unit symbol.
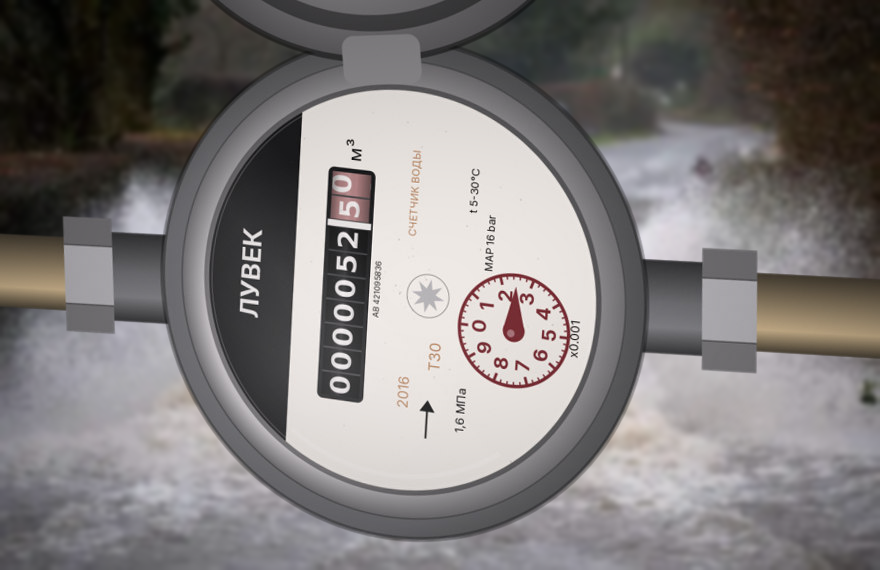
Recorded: 52.502 m³
